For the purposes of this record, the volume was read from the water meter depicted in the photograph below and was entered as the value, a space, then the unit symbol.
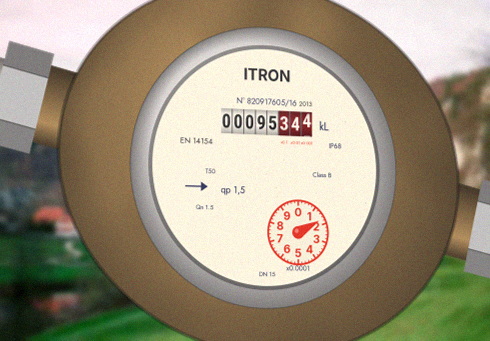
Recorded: 95.3441 kL
